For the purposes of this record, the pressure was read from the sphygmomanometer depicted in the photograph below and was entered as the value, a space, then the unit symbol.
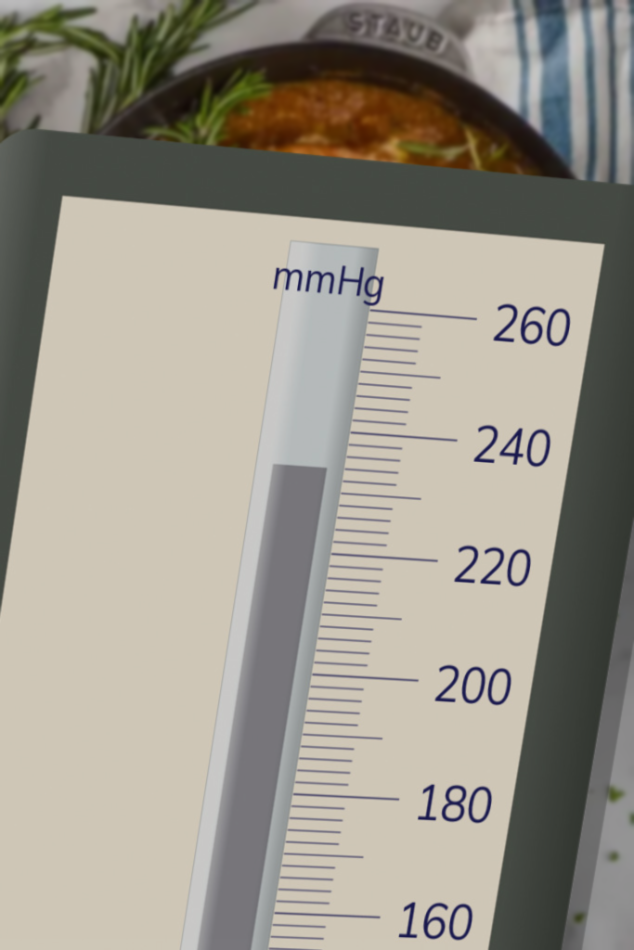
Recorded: 234 mmHg
